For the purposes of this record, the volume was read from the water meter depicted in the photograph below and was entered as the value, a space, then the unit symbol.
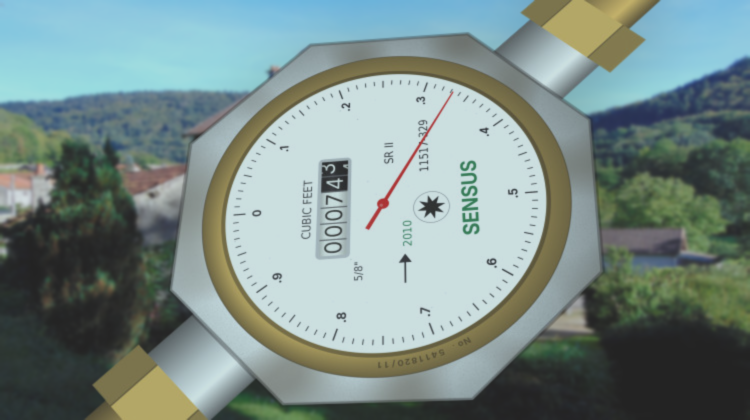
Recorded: 743.33 ft³
